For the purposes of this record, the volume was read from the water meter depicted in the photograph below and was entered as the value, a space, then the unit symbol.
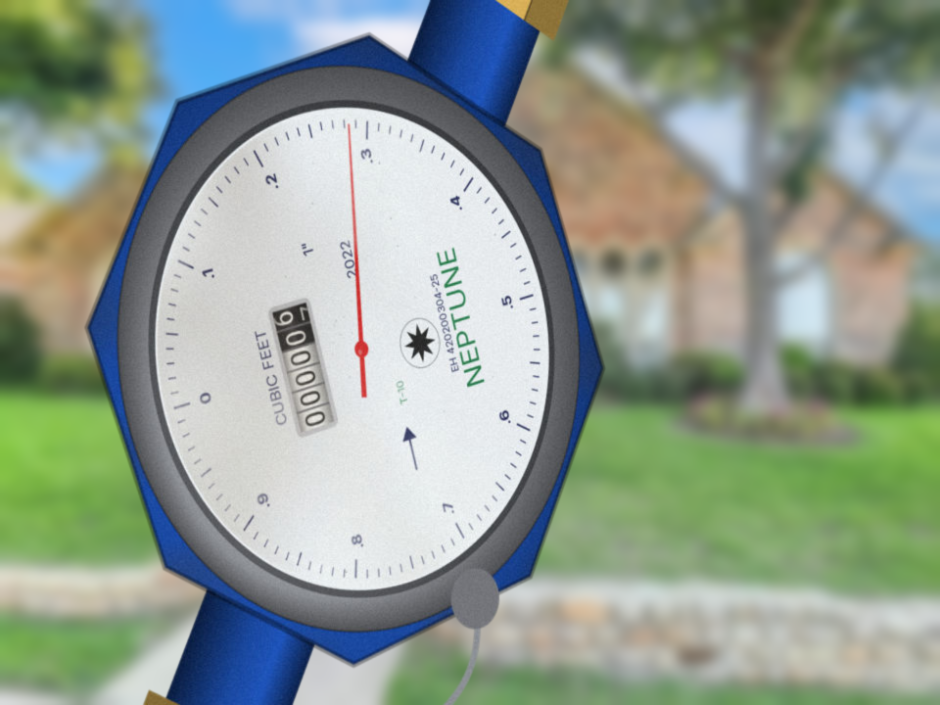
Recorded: 6.28 ft³
